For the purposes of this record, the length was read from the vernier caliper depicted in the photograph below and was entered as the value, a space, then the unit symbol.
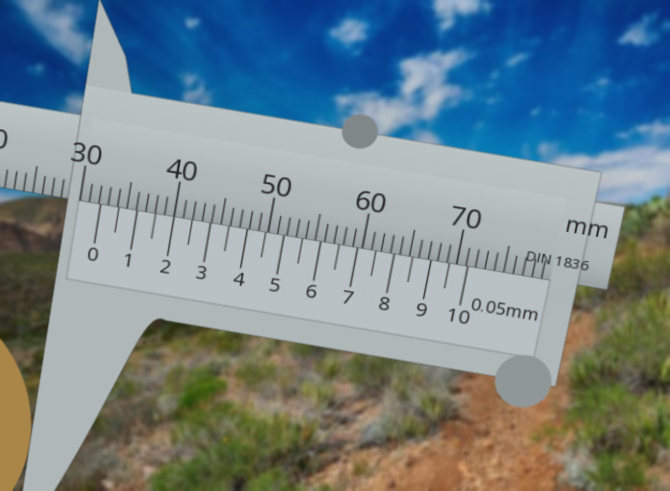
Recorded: 32.2 mm
